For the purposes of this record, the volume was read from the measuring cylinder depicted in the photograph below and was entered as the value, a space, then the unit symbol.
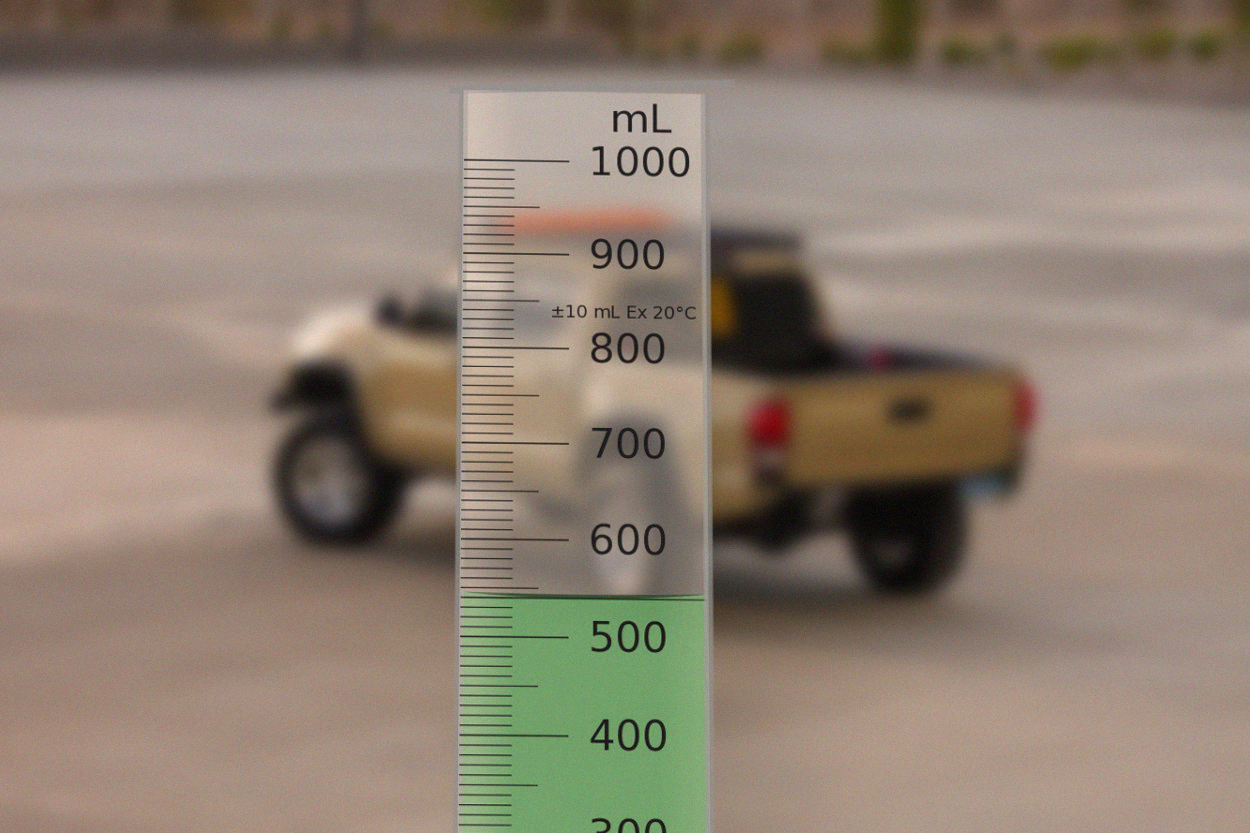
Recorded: 540 mL
